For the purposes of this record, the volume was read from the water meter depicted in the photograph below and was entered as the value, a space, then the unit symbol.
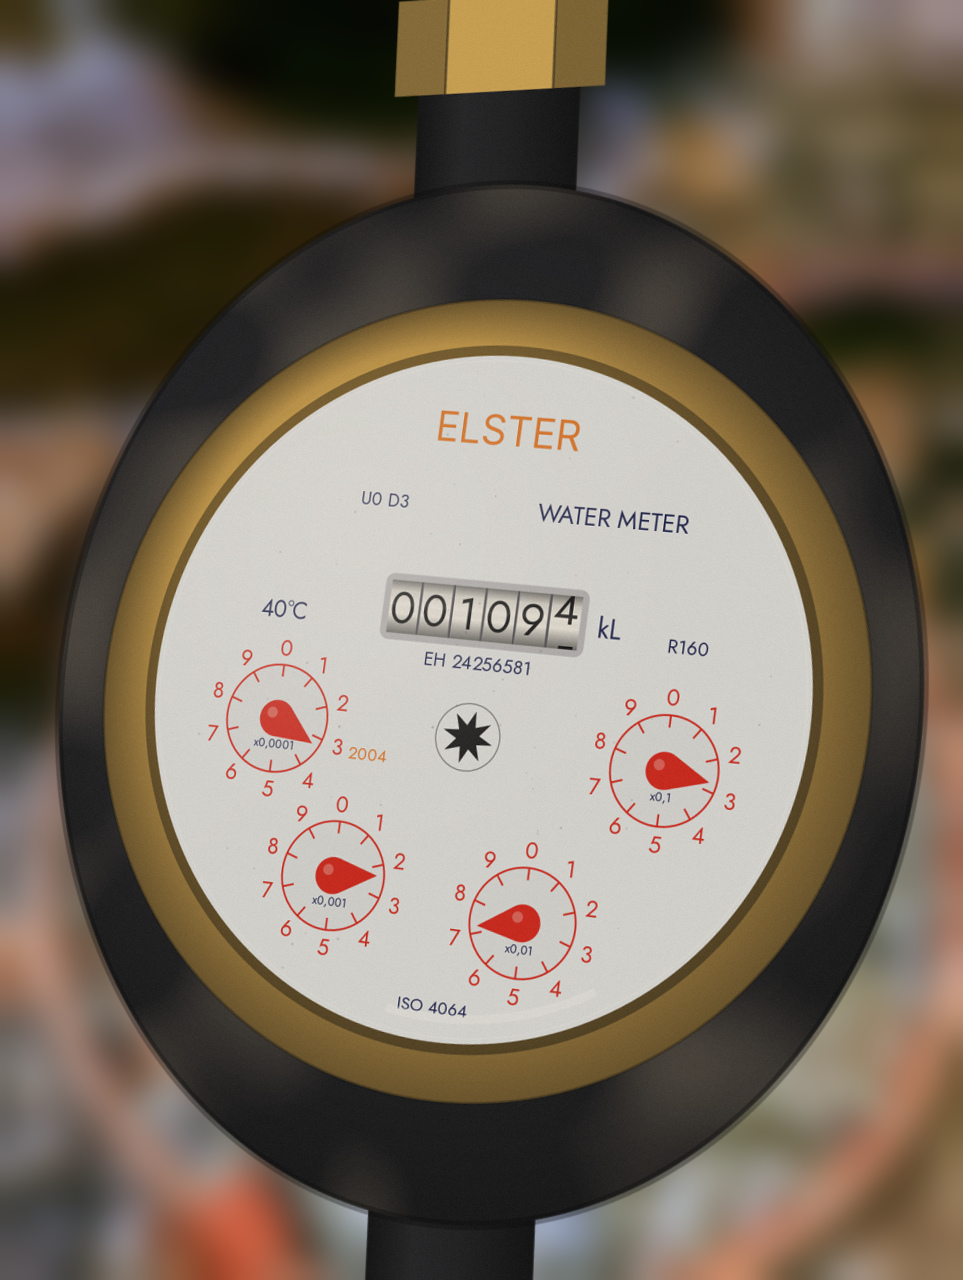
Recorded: 1094.2723 kL
